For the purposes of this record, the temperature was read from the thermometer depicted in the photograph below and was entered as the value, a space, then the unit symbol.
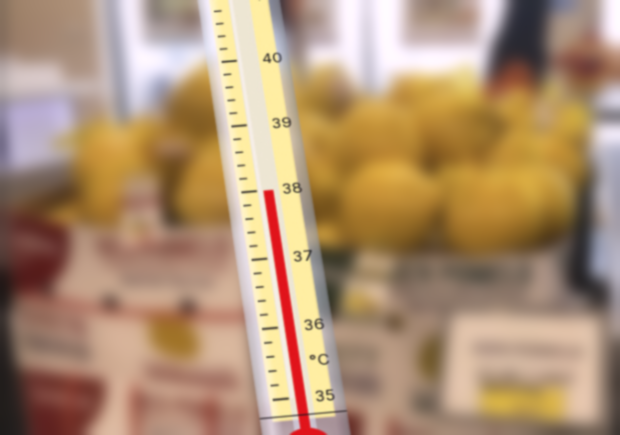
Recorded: 38 °C
